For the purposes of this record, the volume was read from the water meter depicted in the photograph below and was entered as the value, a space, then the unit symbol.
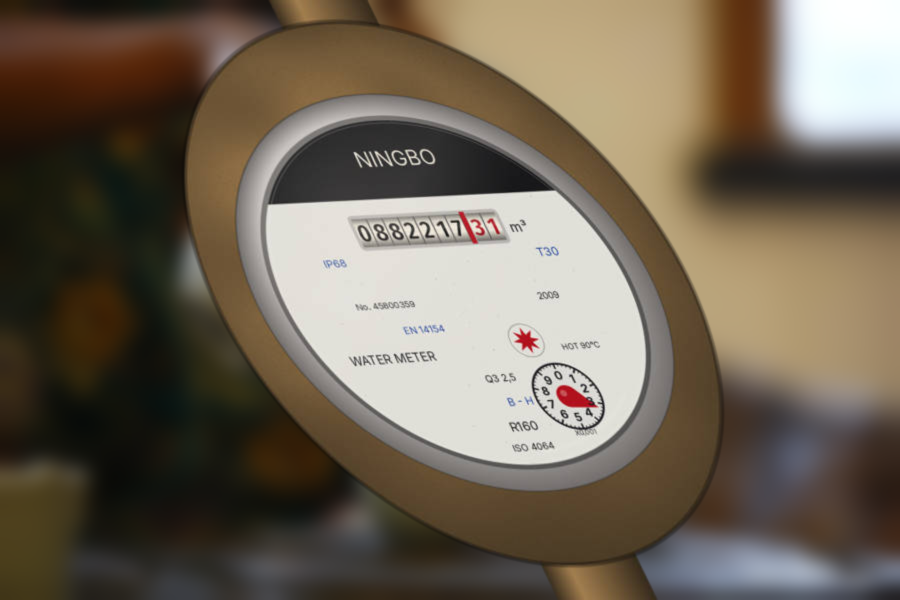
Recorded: 882217.313 m³
